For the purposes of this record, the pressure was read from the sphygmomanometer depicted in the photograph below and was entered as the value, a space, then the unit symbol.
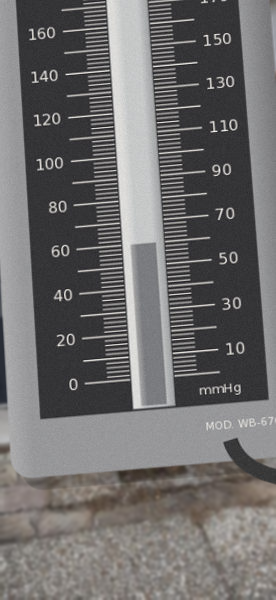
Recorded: 60 mmHg
